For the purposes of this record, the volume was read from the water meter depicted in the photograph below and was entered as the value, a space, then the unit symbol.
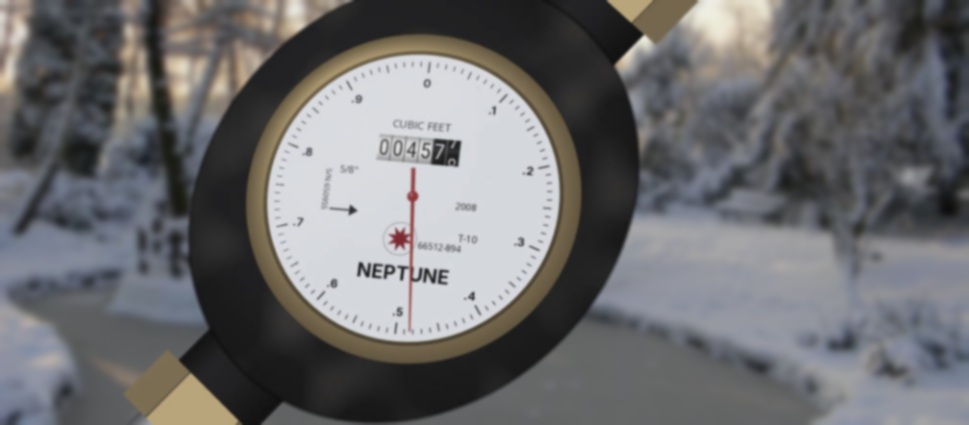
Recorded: 4577.48 ft³
